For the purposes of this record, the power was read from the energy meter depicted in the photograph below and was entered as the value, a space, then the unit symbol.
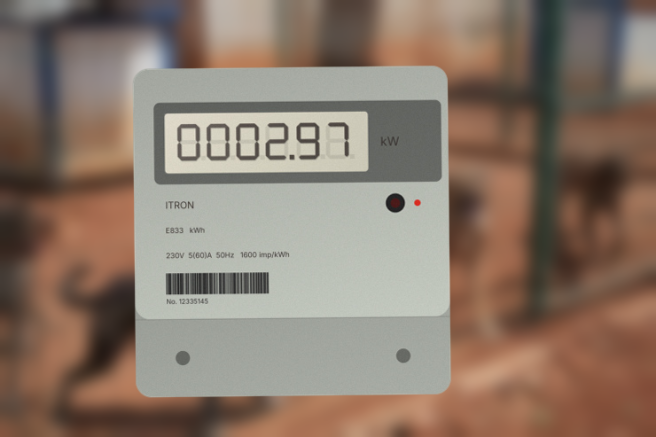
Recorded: 2.97 kW
